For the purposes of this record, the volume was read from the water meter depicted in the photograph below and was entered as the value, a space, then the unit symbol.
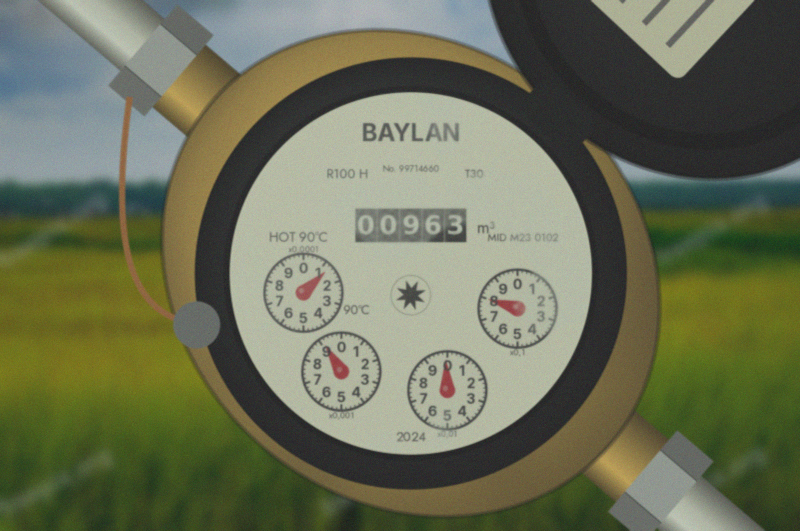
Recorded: 963.7991 m³
